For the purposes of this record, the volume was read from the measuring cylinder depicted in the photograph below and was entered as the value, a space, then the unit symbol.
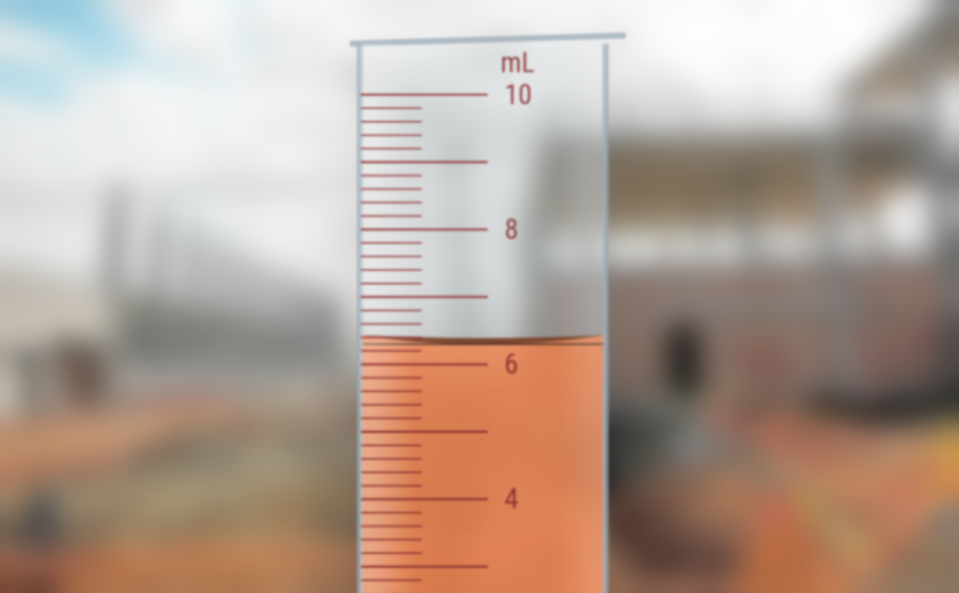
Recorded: 6.3 mL
